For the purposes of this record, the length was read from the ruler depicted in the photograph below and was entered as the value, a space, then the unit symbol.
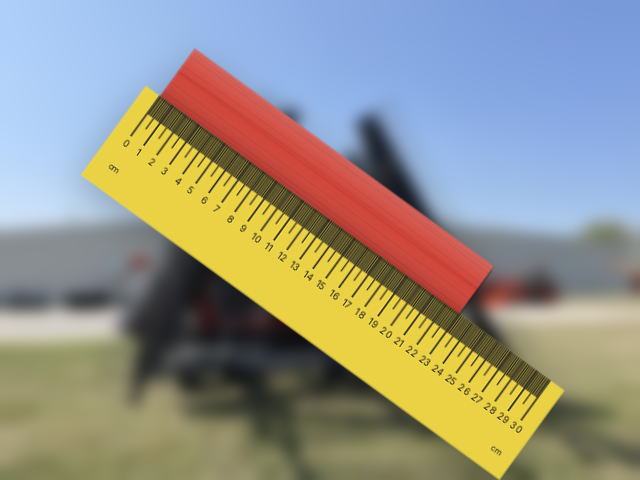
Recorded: 23 cm
